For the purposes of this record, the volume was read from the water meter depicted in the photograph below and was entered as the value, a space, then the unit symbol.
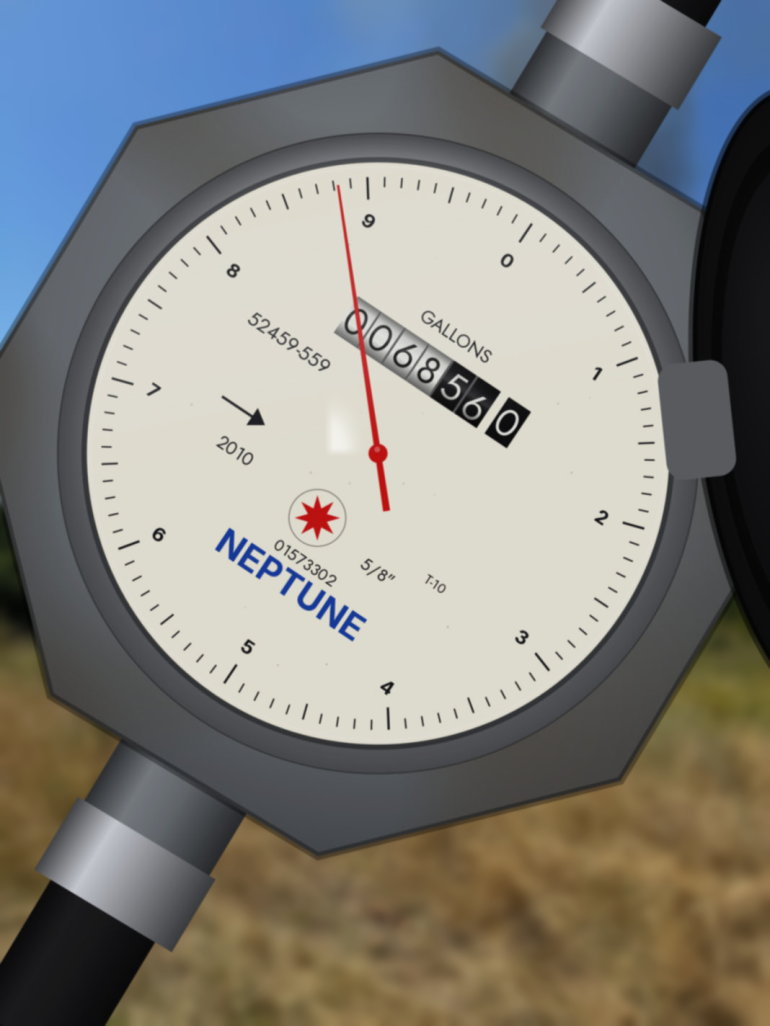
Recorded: 68558.8 gal
